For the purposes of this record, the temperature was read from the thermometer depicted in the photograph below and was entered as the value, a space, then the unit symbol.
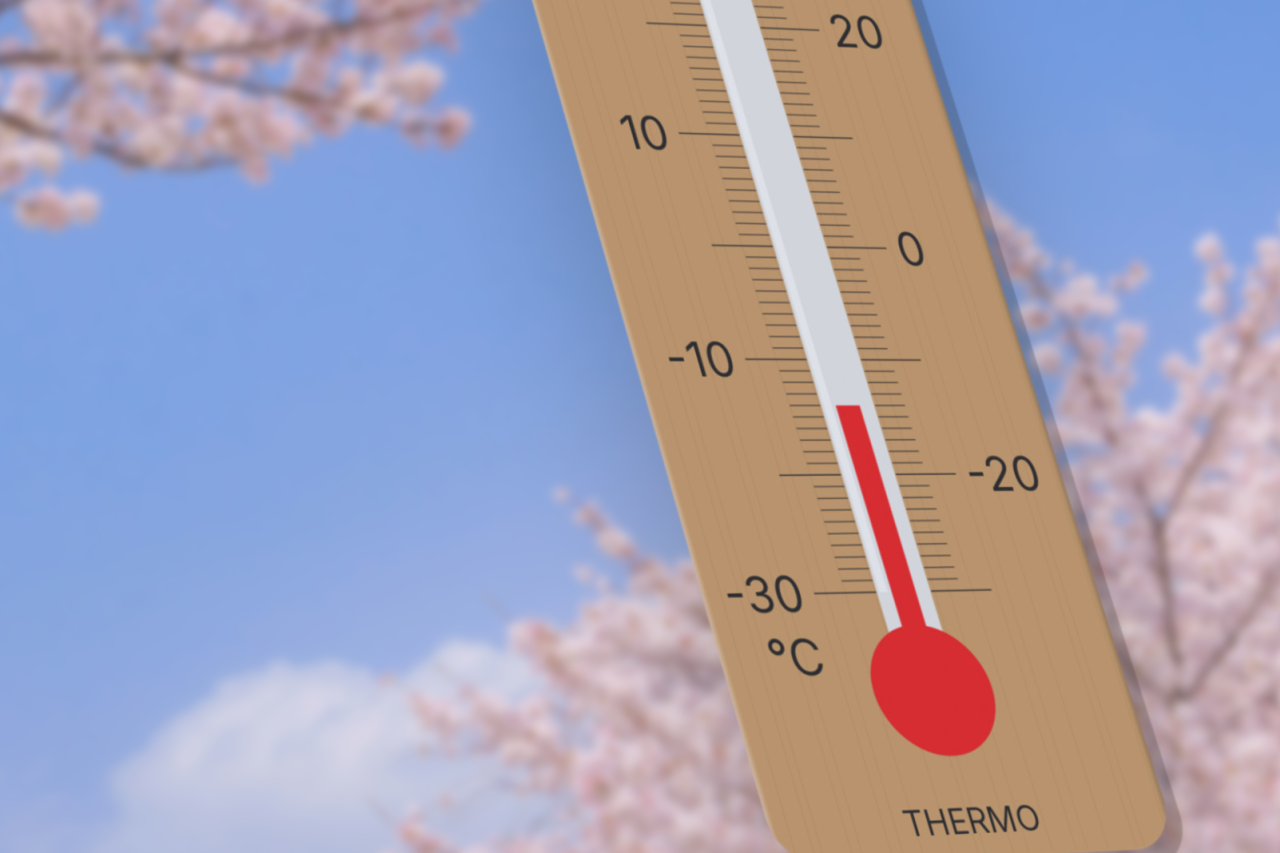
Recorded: -14 °C
